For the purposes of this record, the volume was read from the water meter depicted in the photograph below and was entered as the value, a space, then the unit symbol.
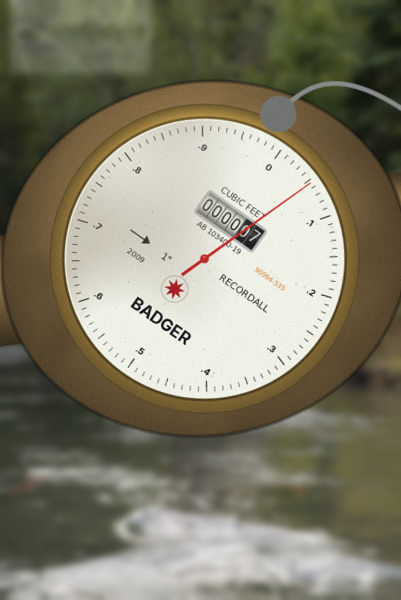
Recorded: 7.05 ft³
